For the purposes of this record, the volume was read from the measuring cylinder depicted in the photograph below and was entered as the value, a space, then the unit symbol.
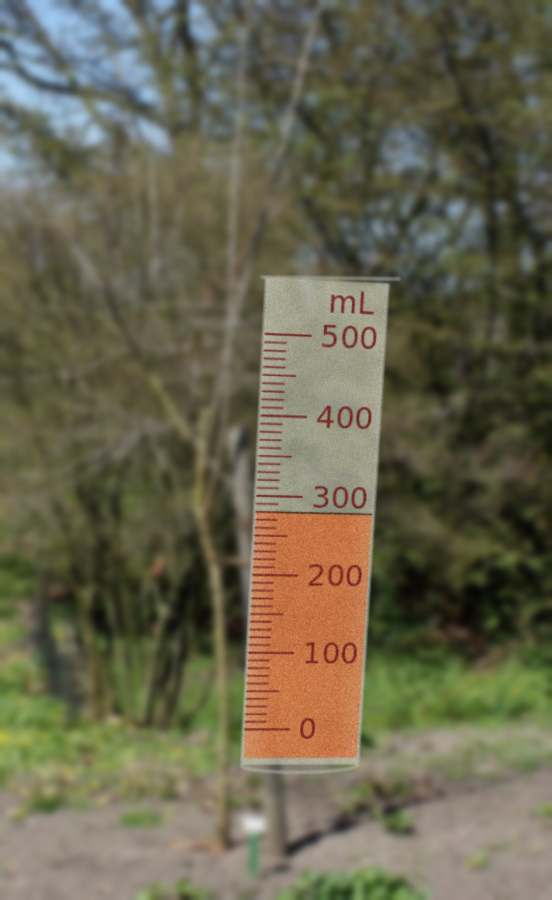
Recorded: 280 mL
